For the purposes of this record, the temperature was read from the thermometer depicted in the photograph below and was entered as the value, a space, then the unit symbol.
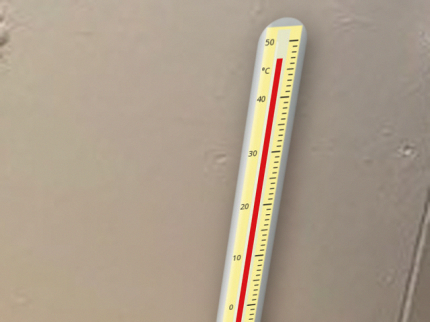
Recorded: 47 °C
